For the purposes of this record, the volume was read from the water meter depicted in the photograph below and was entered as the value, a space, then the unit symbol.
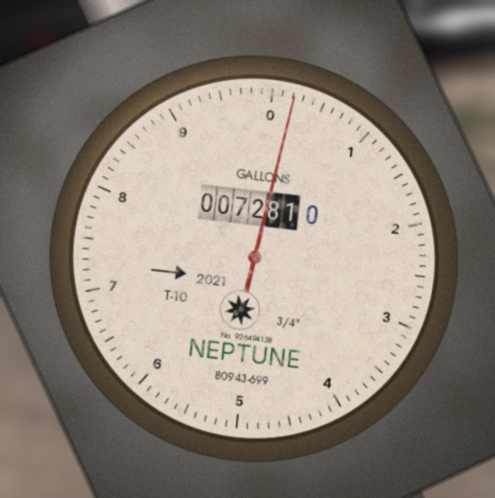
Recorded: 72810.2 gal
